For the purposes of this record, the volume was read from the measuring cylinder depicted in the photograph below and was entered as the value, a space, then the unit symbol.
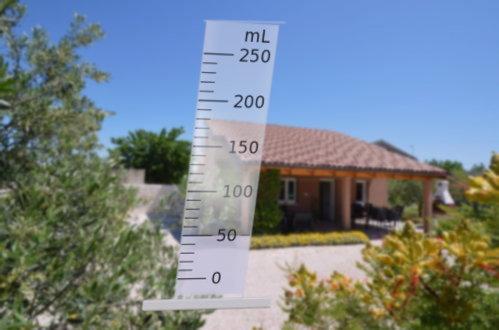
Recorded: 50 mL
